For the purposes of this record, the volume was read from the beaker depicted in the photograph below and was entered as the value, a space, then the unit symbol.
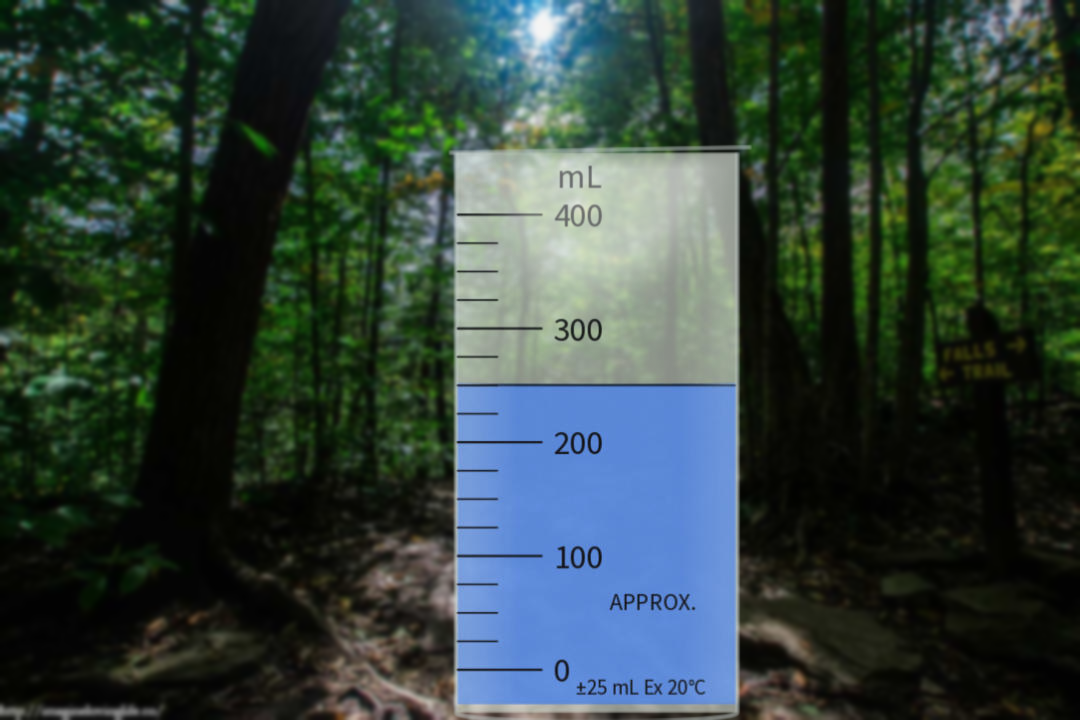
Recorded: 250 mL
